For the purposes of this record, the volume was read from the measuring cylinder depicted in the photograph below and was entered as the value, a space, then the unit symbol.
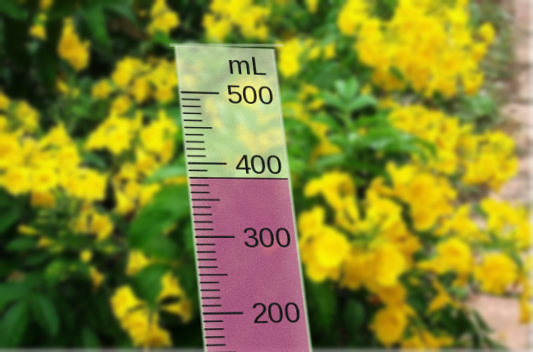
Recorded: 380 mL
